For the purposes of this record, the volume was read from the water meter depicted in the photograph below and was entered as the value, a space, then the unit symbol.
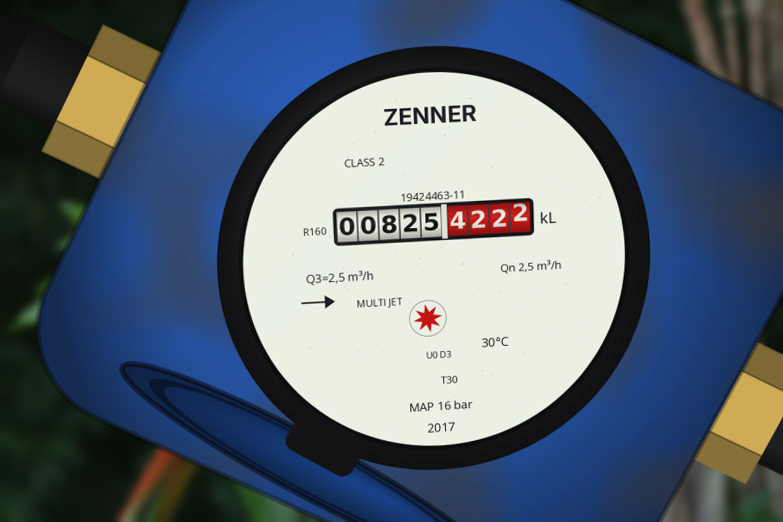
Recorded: 825.4222 kL
